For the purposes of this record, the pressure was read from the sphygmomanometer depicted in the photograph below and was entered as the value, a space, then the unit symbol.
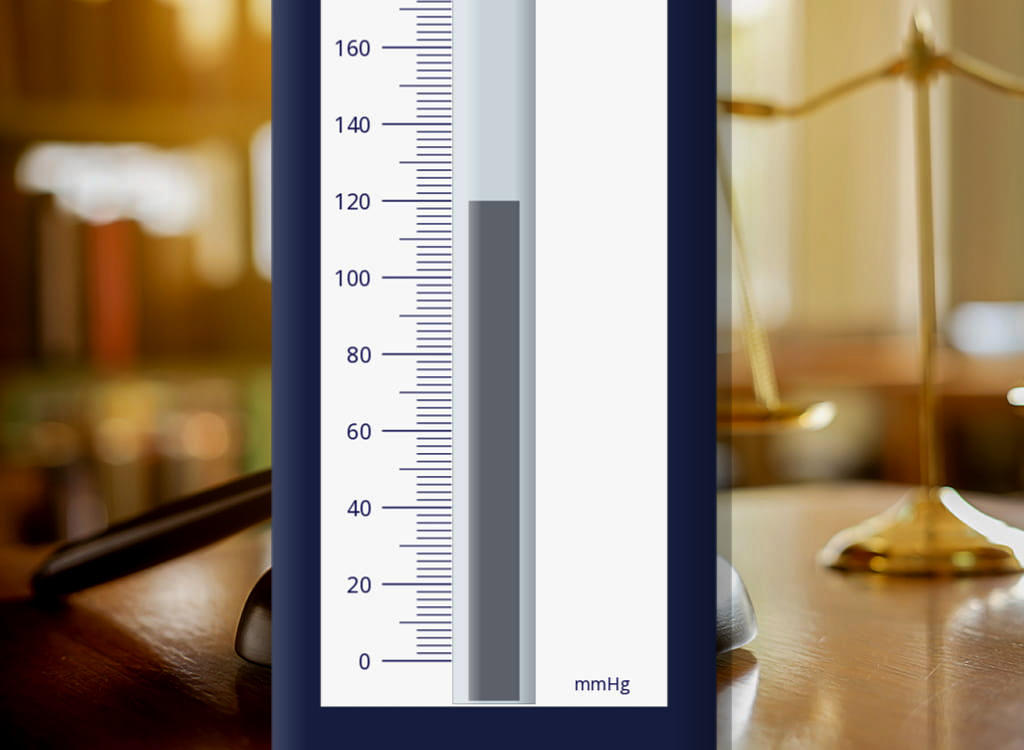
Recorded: 120 mmHg
